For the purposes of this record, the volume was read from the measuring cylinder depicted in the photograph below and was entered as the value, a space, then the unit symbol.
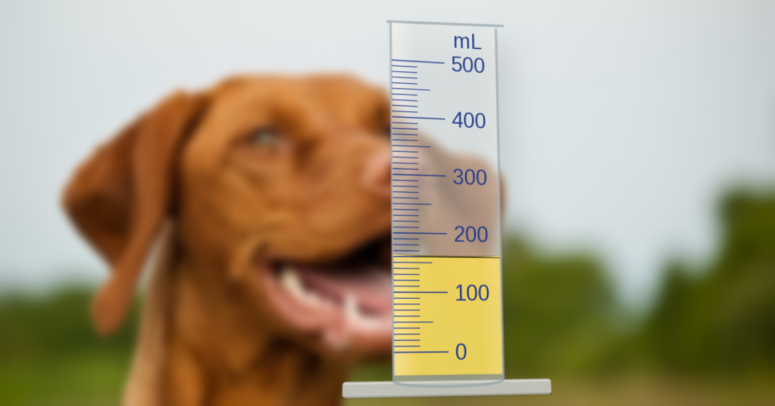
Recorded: 160 mL
